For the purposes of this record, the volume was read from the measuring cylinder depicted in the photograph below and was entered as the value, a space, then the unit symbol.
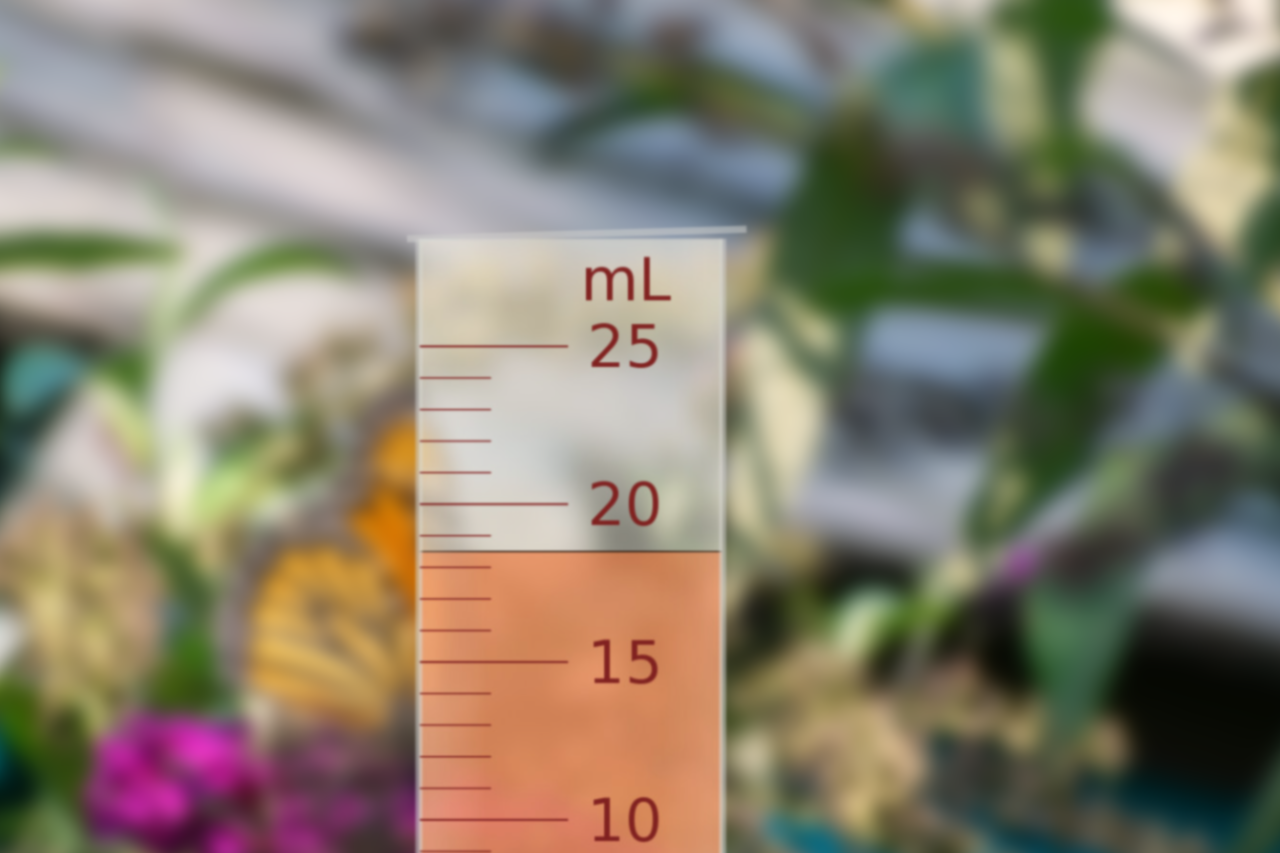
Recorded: 18.5 mL
